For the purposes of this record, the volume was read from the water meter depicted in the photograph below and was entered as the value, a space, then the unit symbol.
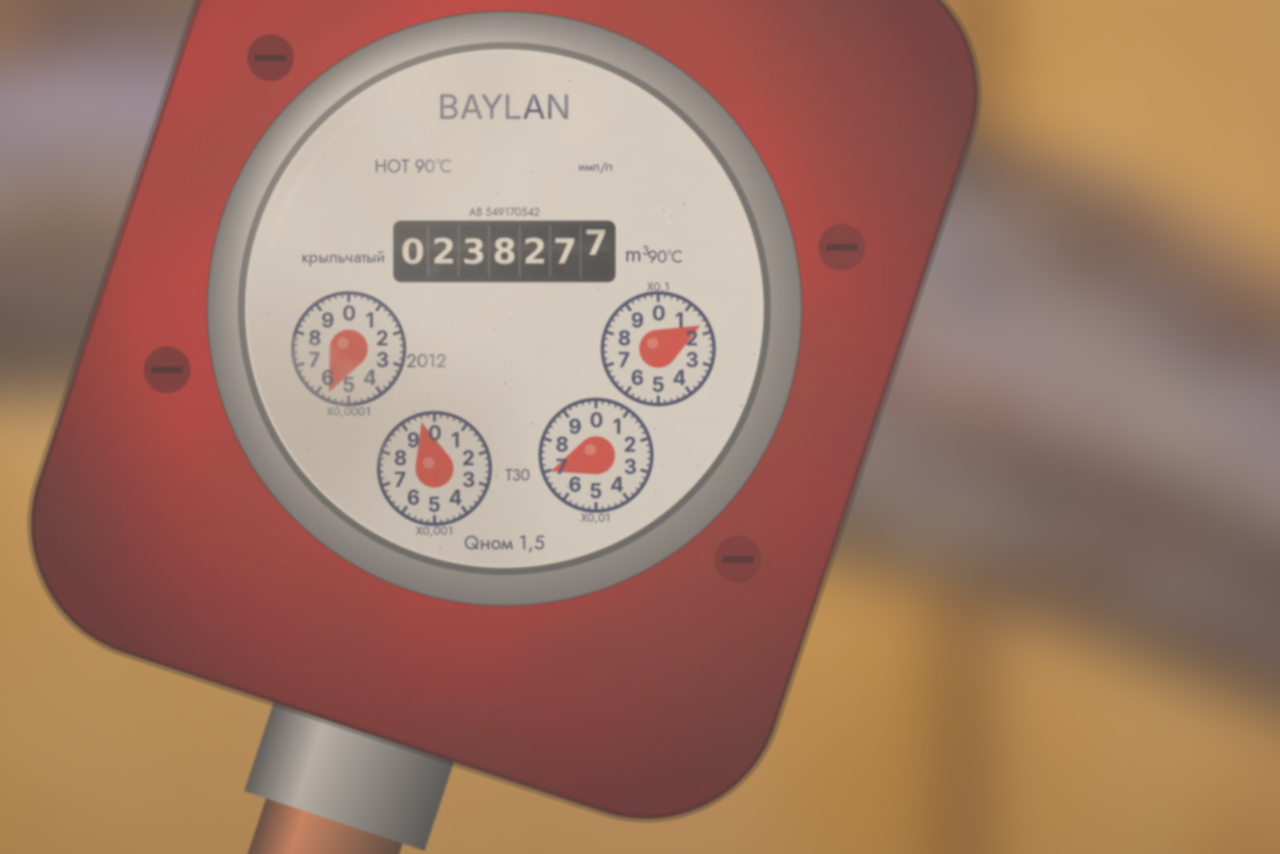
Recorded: 238277.1695 m³
